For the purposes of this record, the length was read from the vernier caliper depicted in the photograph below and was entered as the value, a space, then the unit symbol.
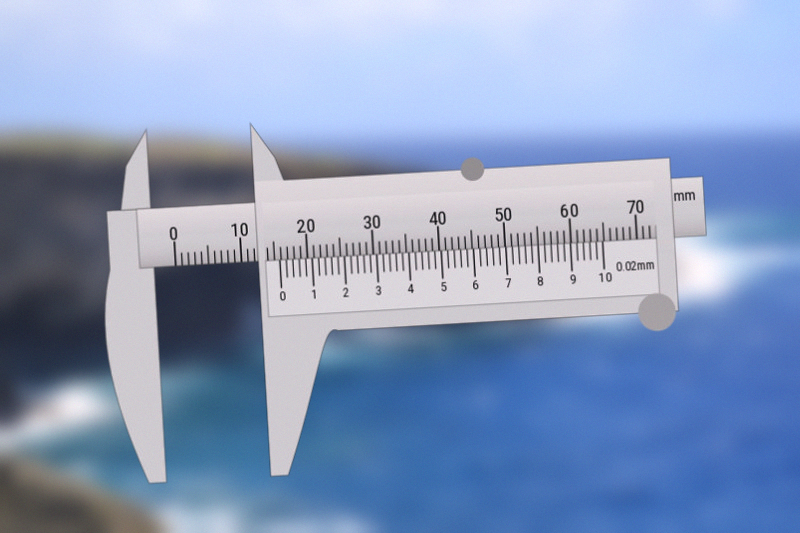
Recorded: 15.8 mm
